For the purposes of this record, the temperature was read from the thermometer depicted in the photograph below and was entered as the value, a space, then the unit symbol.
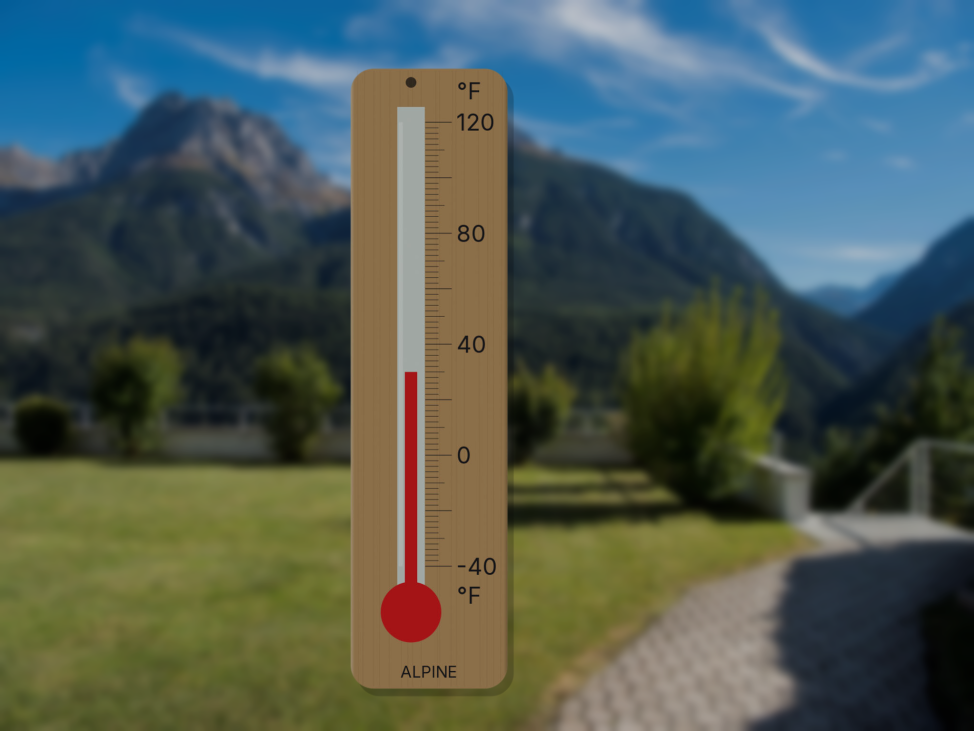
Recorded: 30 °F
